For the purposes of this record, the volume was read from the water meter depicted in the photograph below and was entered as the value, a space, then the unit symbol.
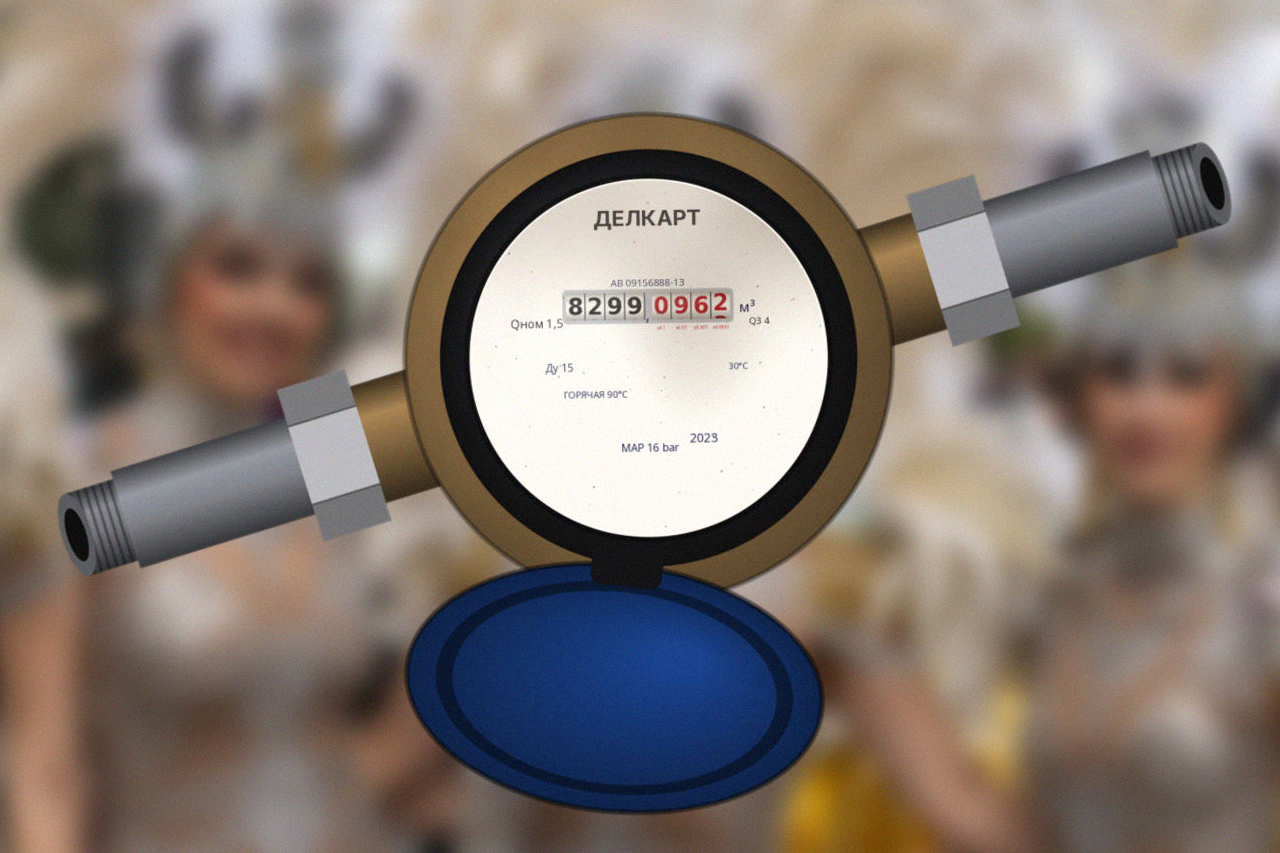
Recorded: 8299.0962 m³
